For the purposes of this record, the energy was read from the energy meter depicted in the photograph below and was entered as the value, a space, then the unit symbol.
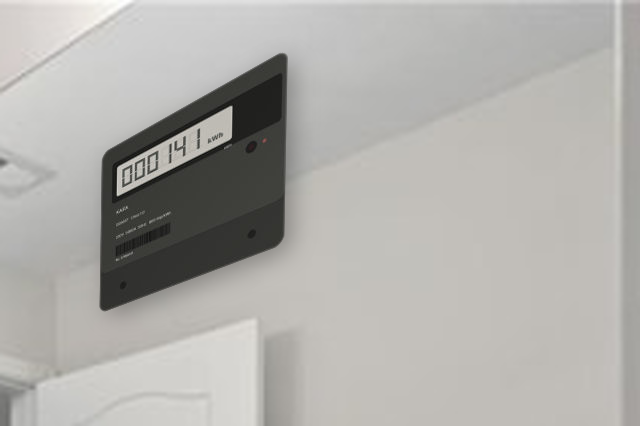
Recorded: 141 kWh
